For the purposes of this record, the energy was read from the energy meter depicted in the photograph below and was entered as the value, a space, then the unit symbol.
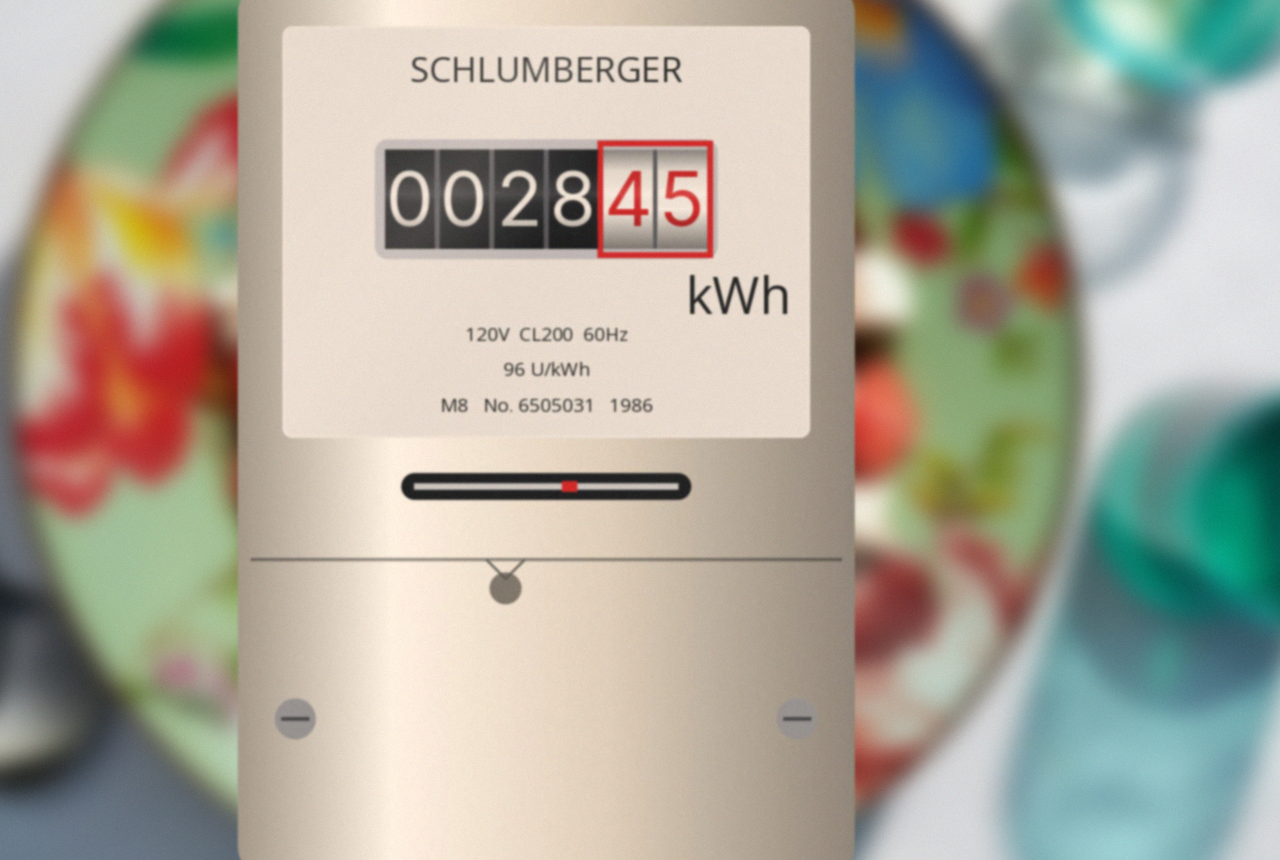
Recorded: 28.45 kWh
